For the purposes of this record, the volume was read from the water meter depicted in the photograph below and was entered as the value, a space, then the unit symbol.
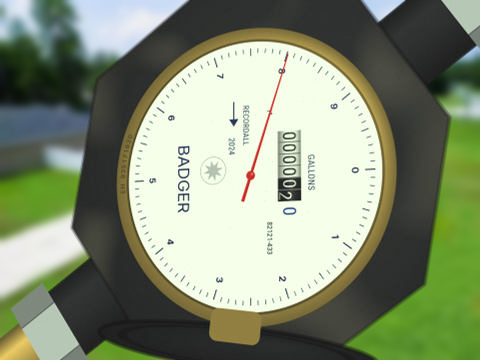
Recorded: 18.0 gal
